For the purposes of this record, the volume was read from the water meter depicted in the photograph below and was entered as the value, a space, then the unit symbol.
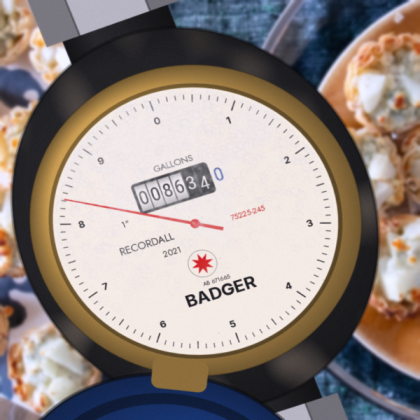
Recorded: 86338.3 gal
